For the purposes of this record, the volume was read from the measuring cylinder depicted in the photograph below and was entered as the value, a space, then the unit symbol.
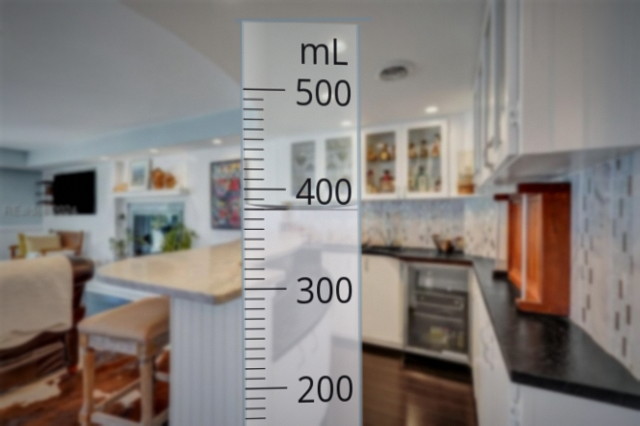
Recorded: 380 mL
